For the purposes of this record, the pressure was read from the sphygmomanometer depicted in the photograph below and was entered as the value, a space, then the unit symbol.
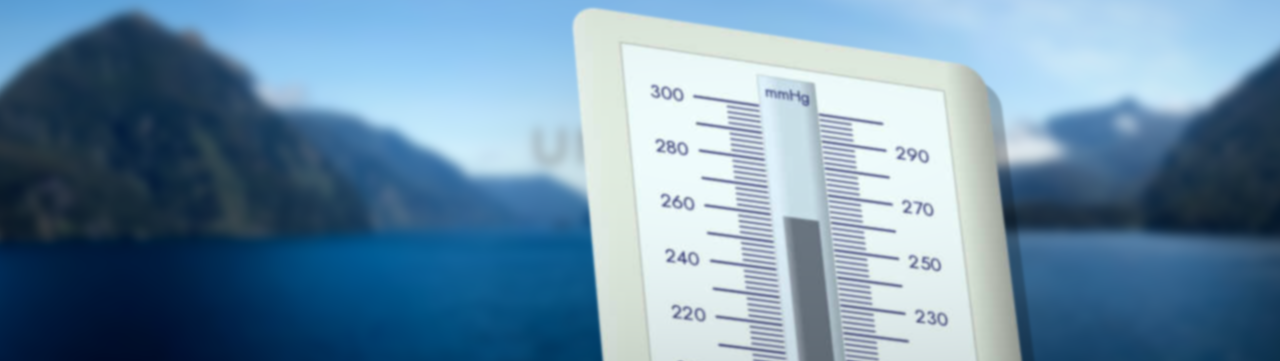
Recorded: 260 mmHg
